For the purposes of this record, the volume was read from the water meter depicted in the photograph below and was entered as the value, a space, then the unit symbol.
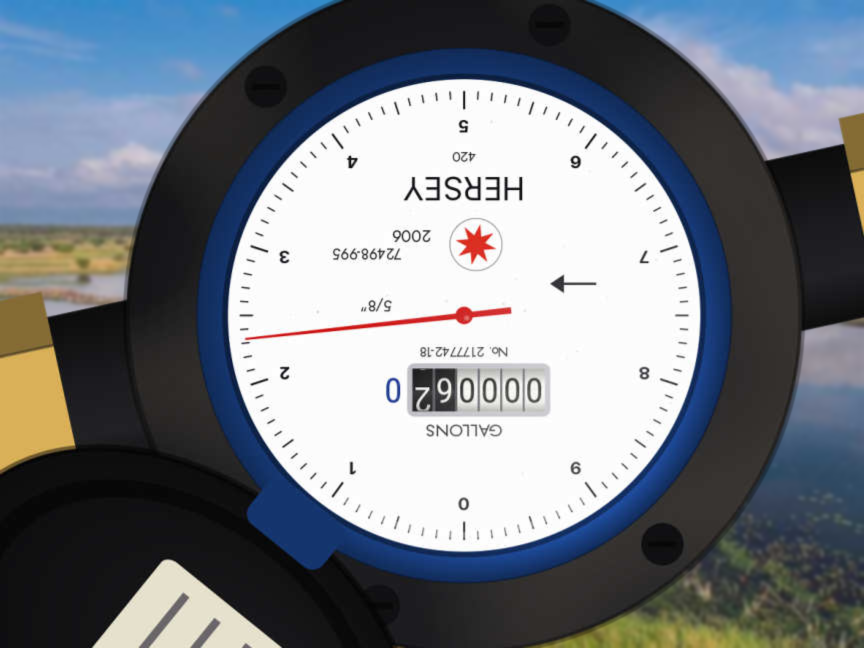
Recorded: 622.3 gal
